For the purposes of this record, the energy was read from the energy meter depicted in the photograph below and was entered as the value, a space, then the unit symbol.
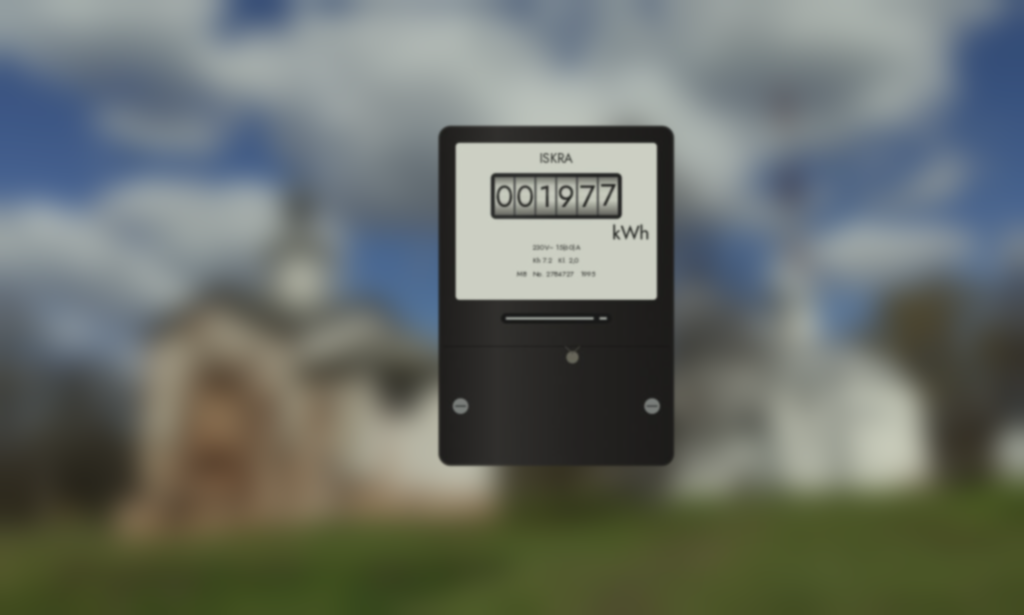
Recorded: 1977 kWh
